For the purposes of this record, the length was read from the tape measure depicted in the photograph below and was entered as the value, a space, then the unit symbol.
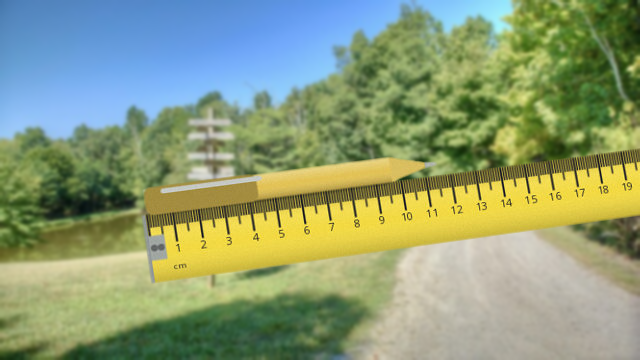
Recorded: 11.5 cm
